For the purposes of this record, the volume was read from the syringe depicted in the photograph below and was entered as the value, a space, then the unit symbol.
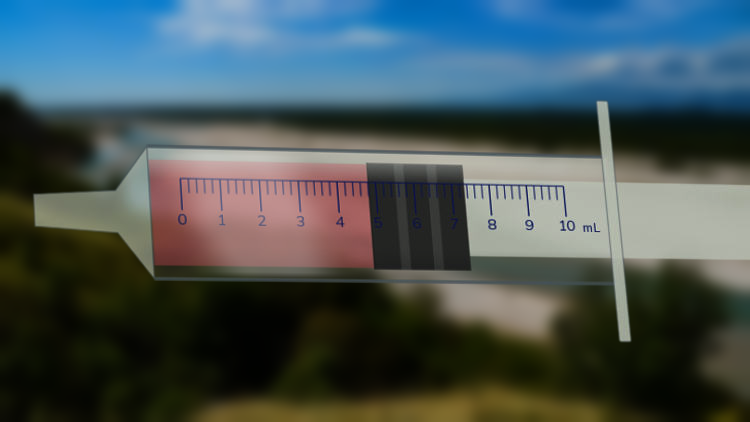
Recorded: 4.8 mL
